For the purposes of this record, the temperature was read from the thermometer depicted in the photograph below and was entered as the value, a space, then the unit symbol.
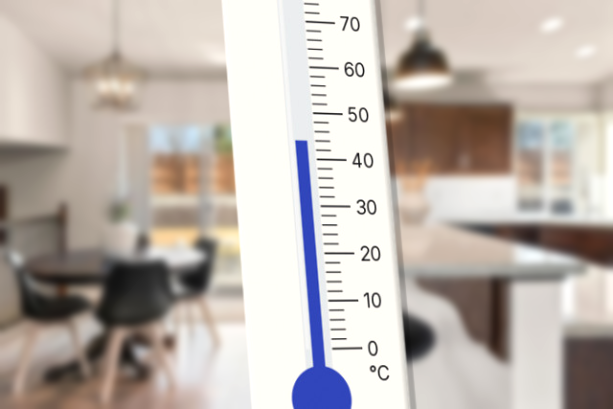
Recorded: 44 °C
